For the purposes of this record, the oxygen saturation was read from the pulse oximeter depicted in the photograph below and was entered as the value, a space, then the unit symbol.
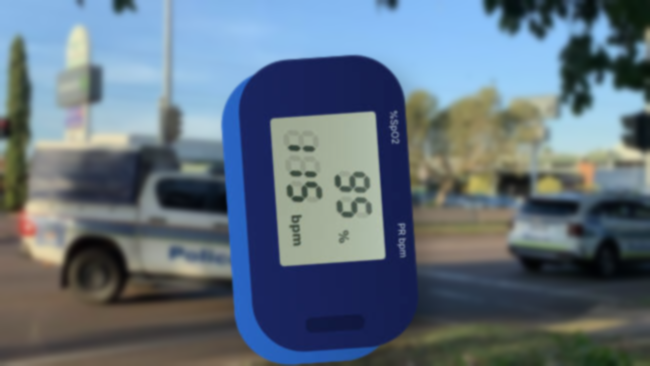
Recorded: 95 %
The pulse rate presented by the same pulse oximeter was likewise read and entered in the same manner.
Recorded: 115 bpm
